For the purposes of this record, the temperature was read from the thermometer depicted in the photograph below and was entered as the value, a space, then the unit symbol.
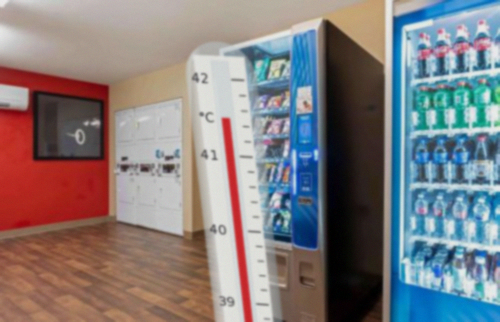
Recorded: 41.5 °C
